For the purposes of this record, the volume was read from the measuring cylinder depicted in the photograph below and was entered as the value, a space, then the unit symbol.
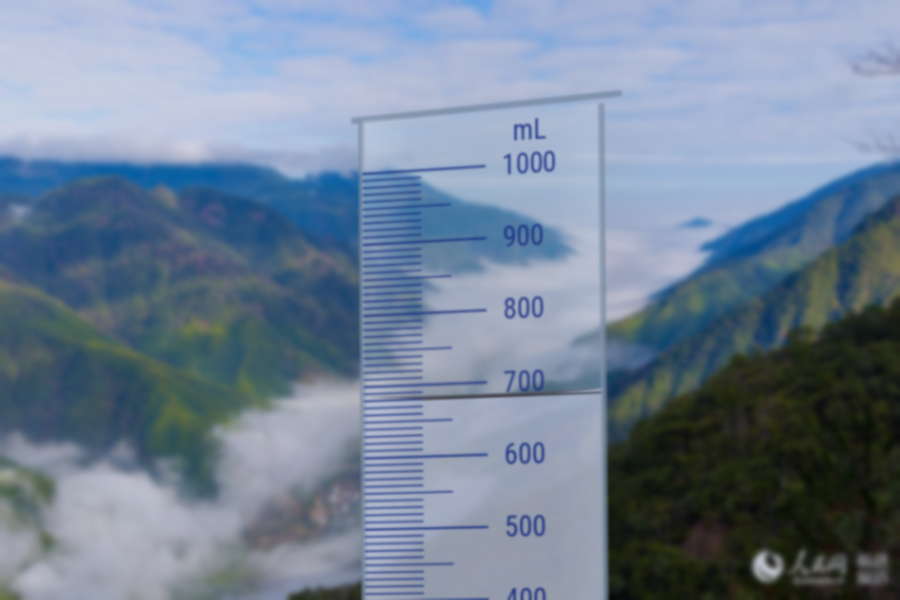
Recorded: 680 mL
